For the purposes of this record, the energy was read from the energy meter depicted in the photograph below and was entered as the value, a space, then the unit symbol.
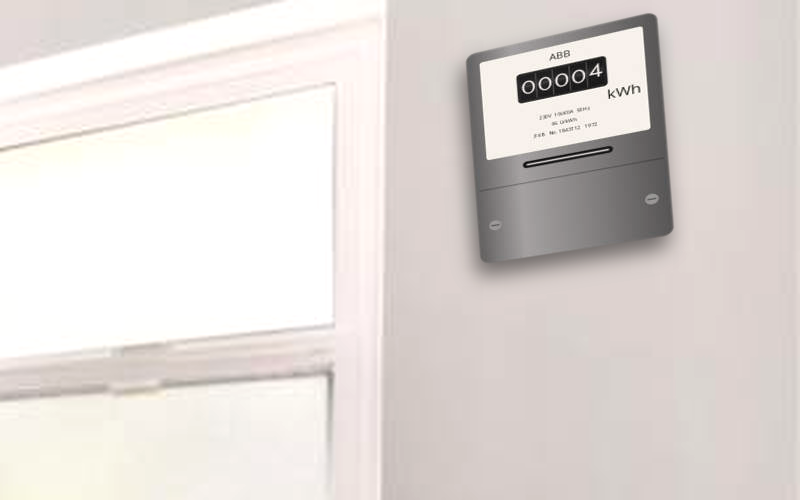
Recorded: 4 kWh
